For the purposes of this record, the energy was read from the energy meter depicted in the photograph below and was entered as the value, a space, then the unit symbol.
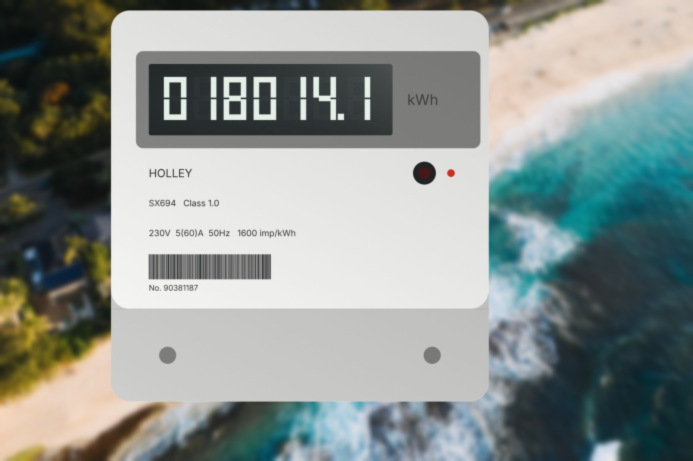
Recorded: 18014.1 kWh
